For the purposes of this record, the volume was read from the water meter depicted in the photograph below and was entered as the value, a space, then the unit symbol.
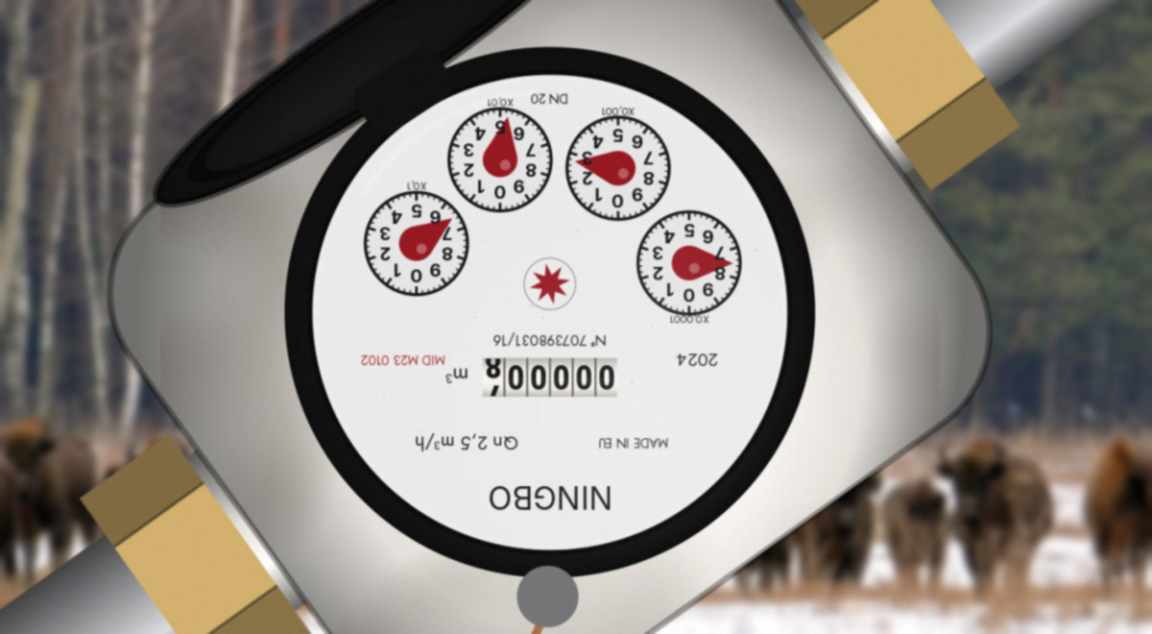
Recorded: 7.6527 m³
